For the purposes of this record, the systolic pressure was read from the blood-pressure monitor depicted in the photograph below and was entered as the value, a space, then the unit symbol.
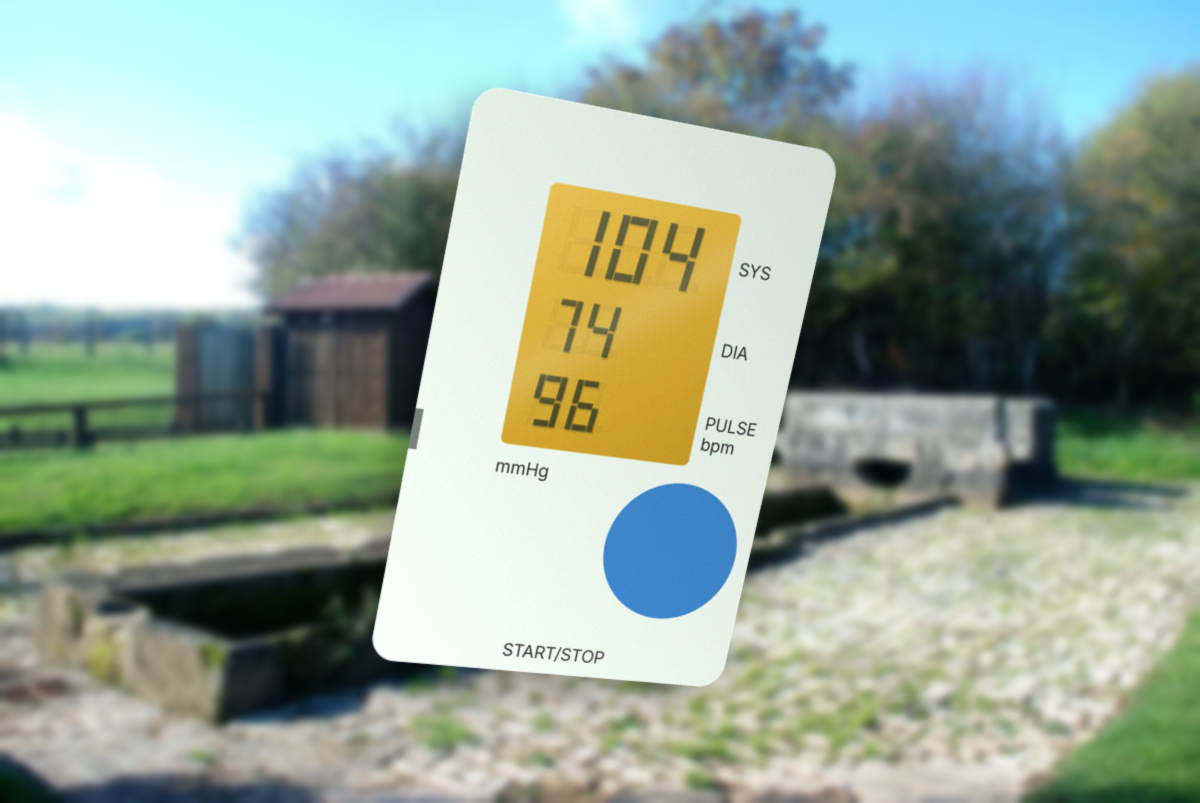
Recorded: 104 mmHg
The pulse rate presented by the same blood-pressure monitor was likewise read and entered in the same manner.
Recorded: 96 bpm
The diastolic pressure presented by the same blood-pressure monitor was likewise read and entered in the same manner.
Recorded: 74 mmHg
